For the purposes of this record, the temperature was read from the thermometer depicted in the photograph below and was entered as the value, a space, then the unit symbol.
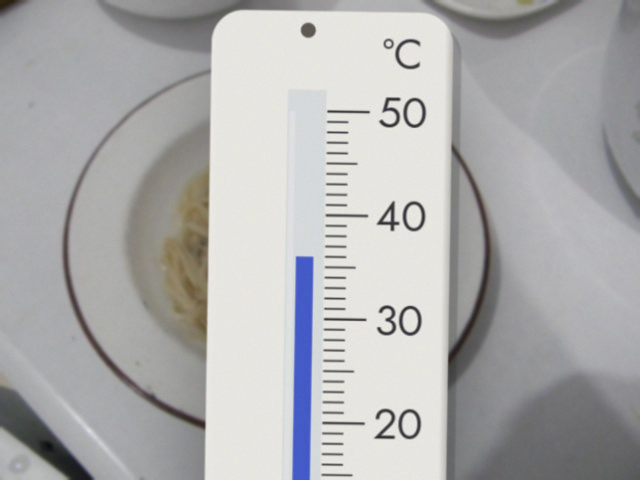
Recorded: 36 °C
